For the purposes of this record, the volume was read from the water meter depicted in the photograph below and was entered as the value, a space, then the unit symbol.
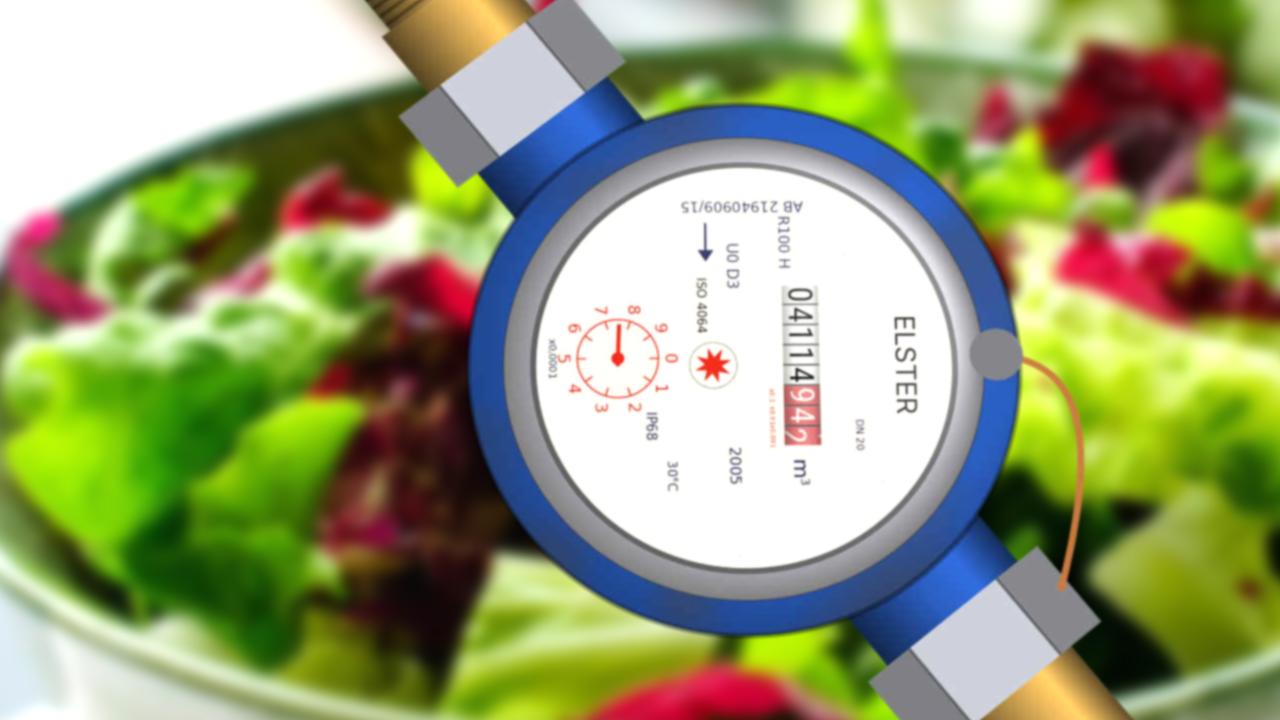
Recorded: 4114.9417 m³
